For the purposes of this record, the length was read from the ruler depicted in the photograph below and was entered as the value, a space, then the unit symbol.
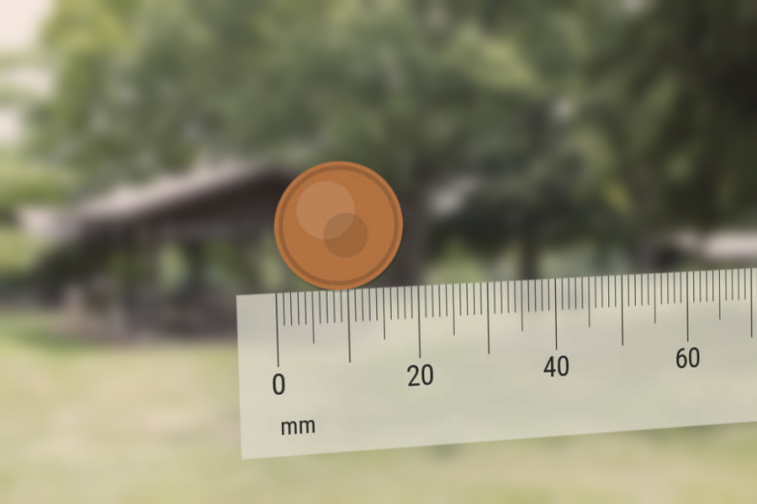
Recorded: 18 mm
